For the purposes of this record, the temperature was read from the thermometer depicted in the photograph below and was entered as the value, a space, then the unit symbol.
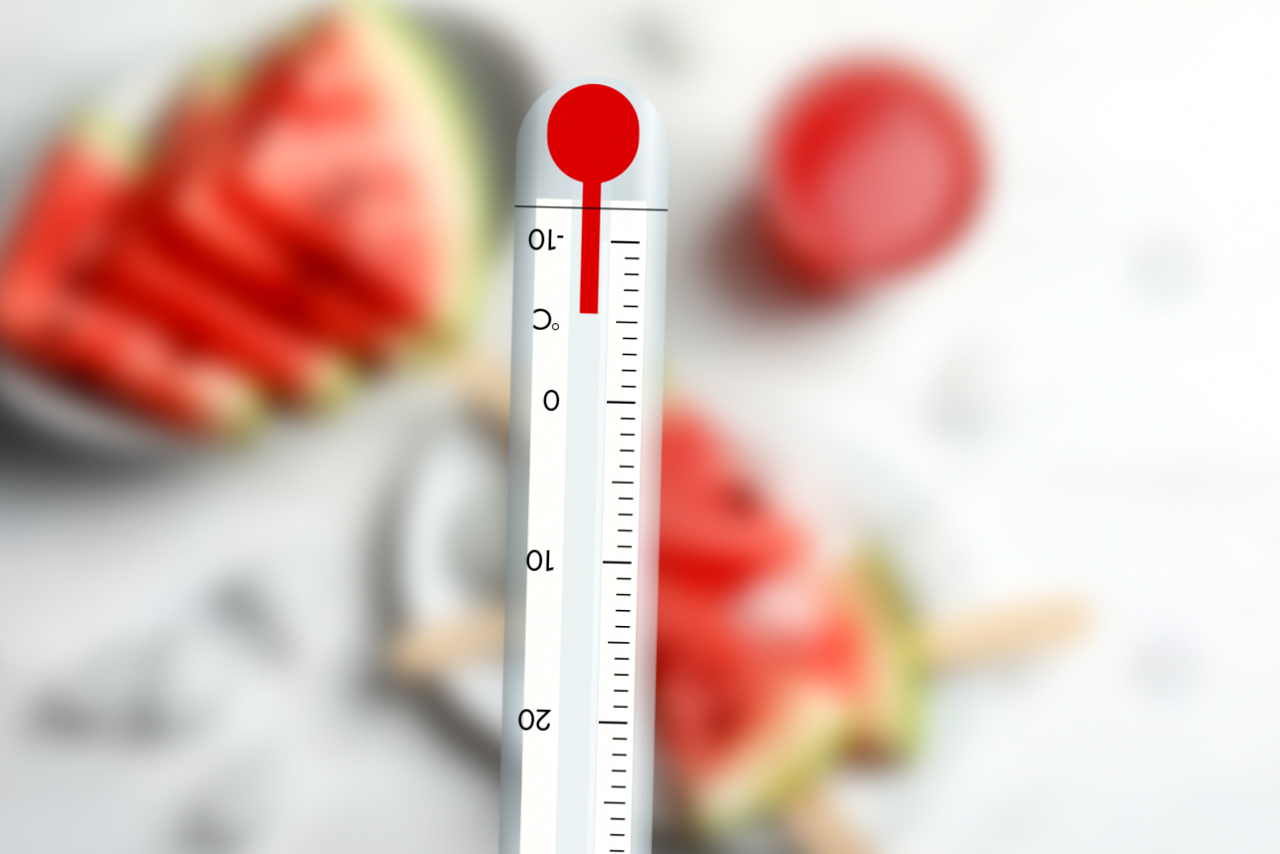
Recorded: -5.5 °C
